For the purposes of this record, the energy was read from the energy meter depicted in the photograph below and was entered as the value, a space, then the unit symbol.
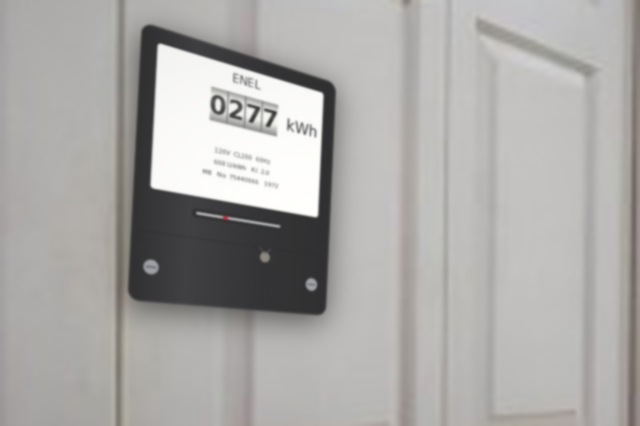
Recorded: 277 kWh
